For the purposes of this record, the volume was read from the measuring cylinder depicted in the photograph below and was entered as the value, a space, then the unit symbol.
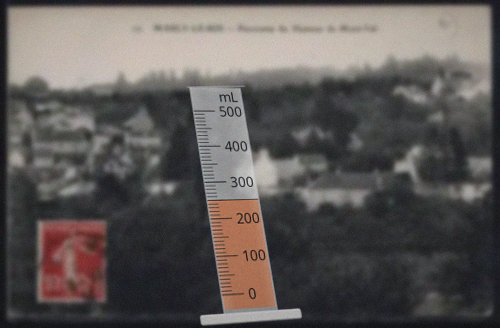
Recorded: 250 mL
